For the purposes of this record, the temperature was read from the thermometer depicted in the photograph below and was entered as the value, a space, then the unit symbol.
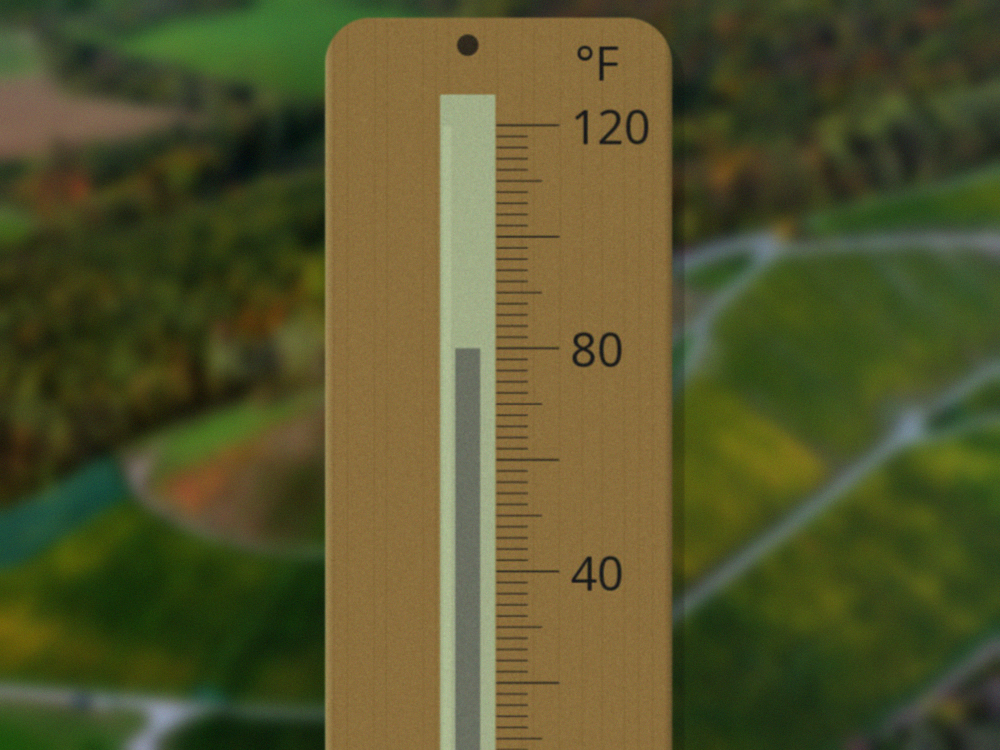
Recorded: 80 °F
